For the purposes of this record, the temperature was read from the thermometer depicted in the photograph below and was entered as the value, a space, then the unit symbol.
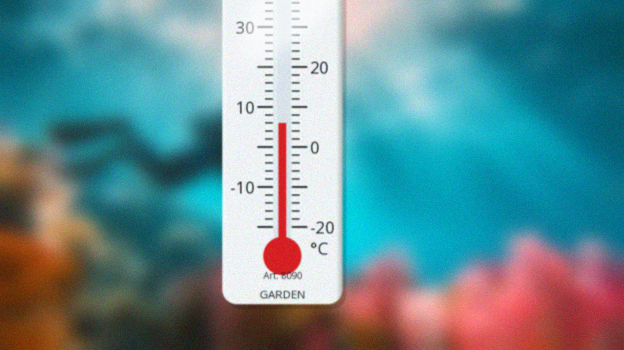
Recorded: 6 °C
